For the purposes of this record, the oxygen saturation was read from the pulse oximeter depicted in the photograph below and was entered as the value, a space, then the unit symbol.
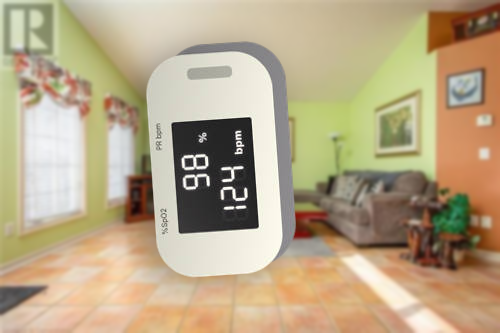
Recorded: 98 %
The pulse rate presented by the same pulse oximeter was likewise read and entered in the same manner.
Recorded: 124 bpm
